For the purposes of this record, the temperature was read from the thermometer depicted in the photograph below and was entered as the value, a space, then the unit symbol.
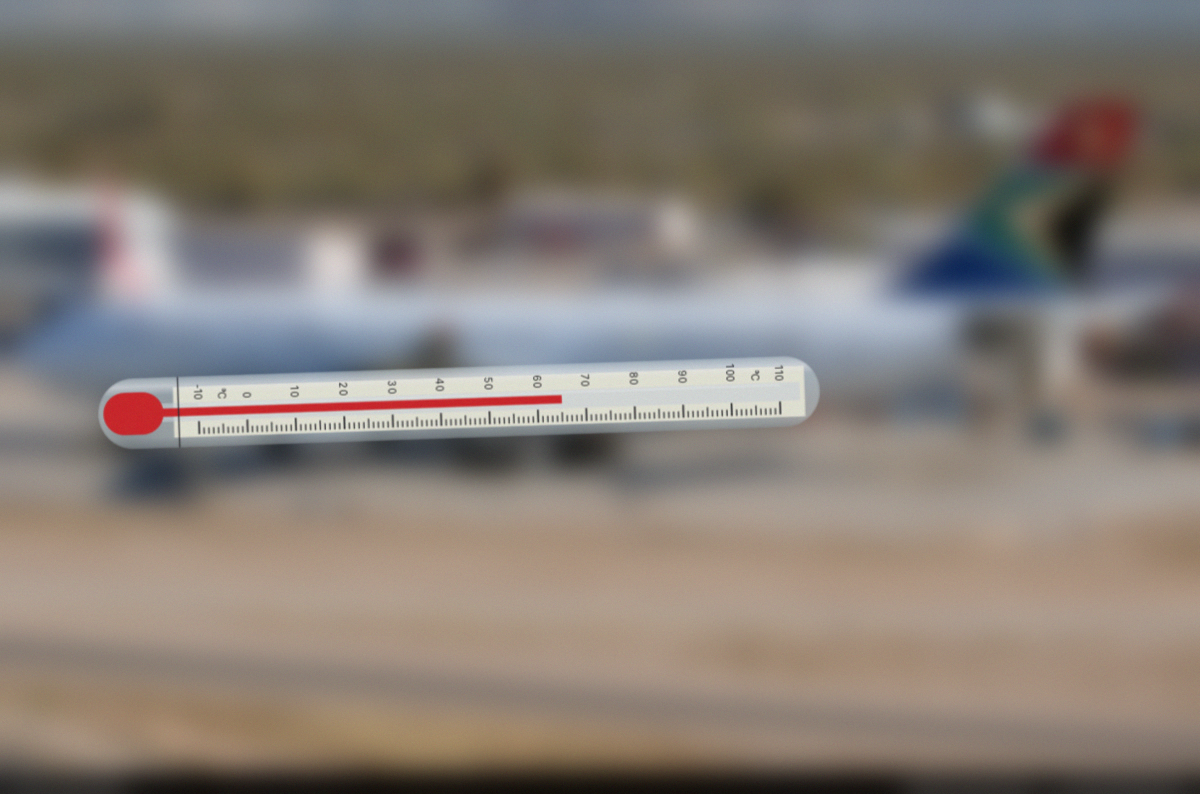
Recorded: 65 °C
